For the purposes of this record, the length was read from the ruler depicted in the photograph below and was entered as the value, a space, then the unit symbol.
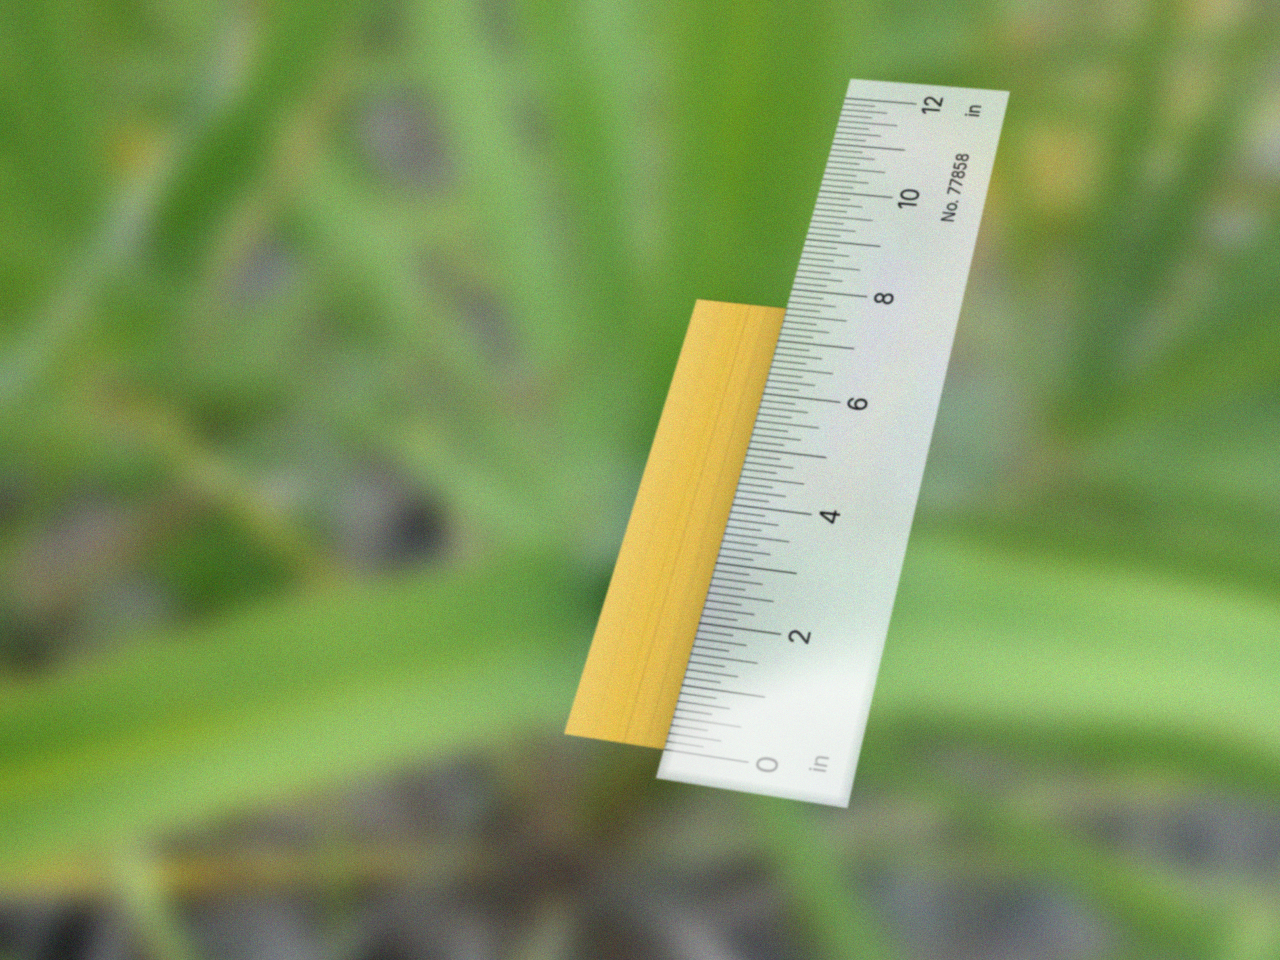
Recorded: 7.625 in
